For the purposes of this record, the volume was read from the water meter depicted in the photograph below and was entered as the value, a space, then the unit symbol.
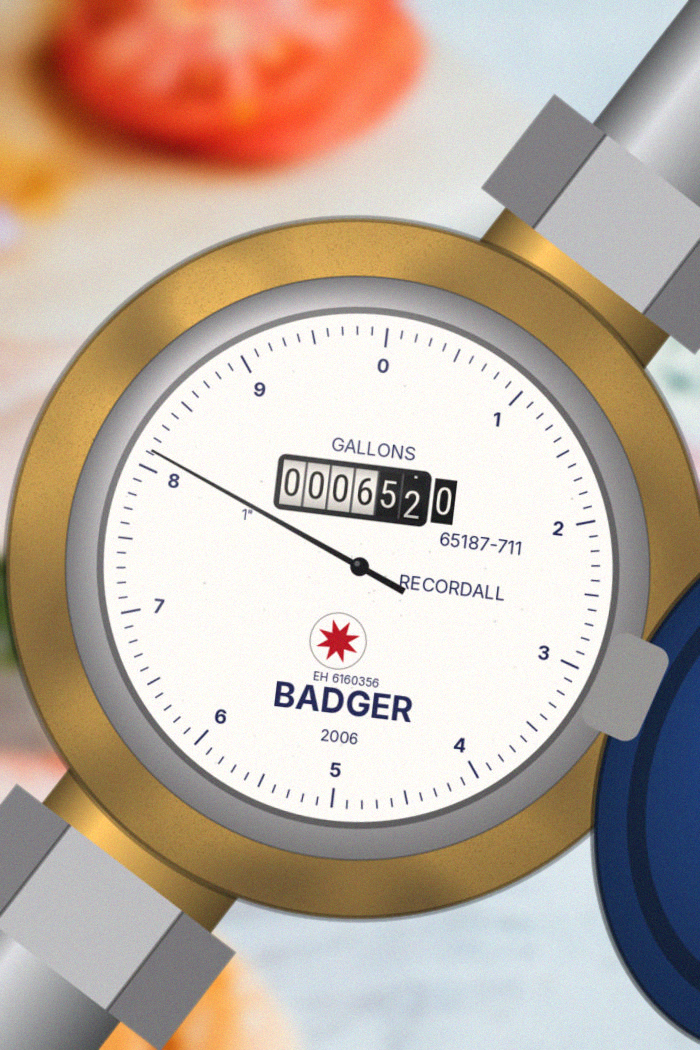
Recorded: 6518.1 gal
